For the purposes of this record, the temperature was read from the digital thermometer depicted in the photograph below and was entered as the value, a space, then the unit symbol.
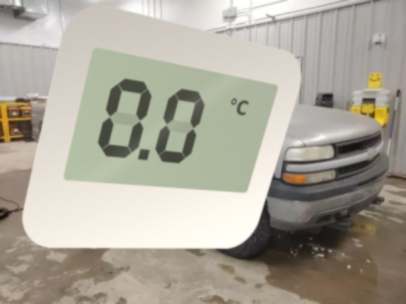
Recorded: 0.0 °C
